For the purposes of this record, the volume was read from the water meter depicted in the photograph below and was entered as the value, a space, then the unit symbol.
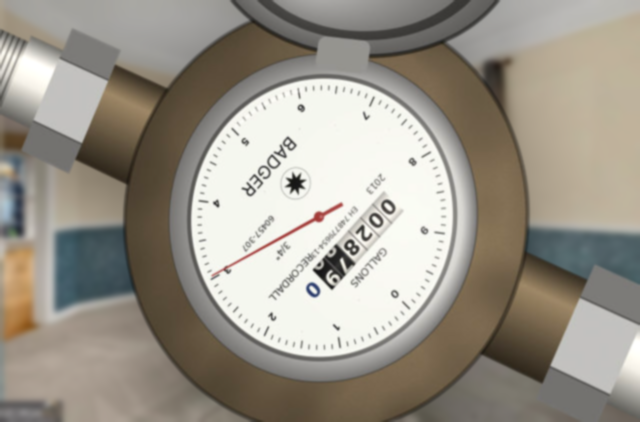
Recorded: 28793.0 gal
